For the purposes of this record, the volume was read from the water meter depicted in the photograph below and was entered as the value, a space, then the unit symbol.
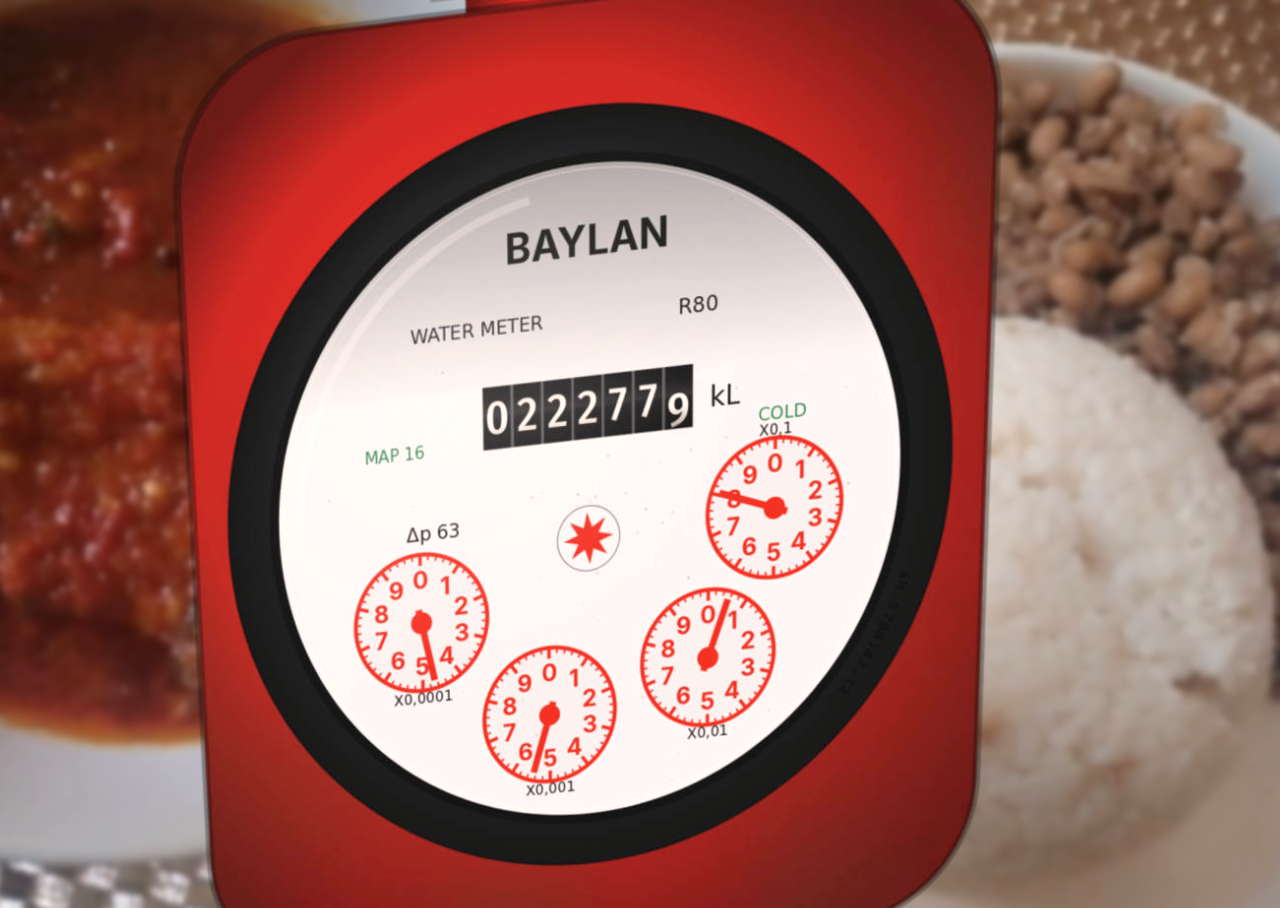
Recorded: 222778.8054 kL
